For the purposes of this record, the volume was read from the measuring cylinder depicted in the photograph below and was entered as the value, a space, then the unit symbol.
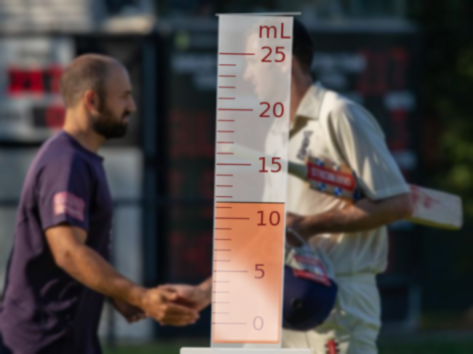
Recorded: 11.5 mL
